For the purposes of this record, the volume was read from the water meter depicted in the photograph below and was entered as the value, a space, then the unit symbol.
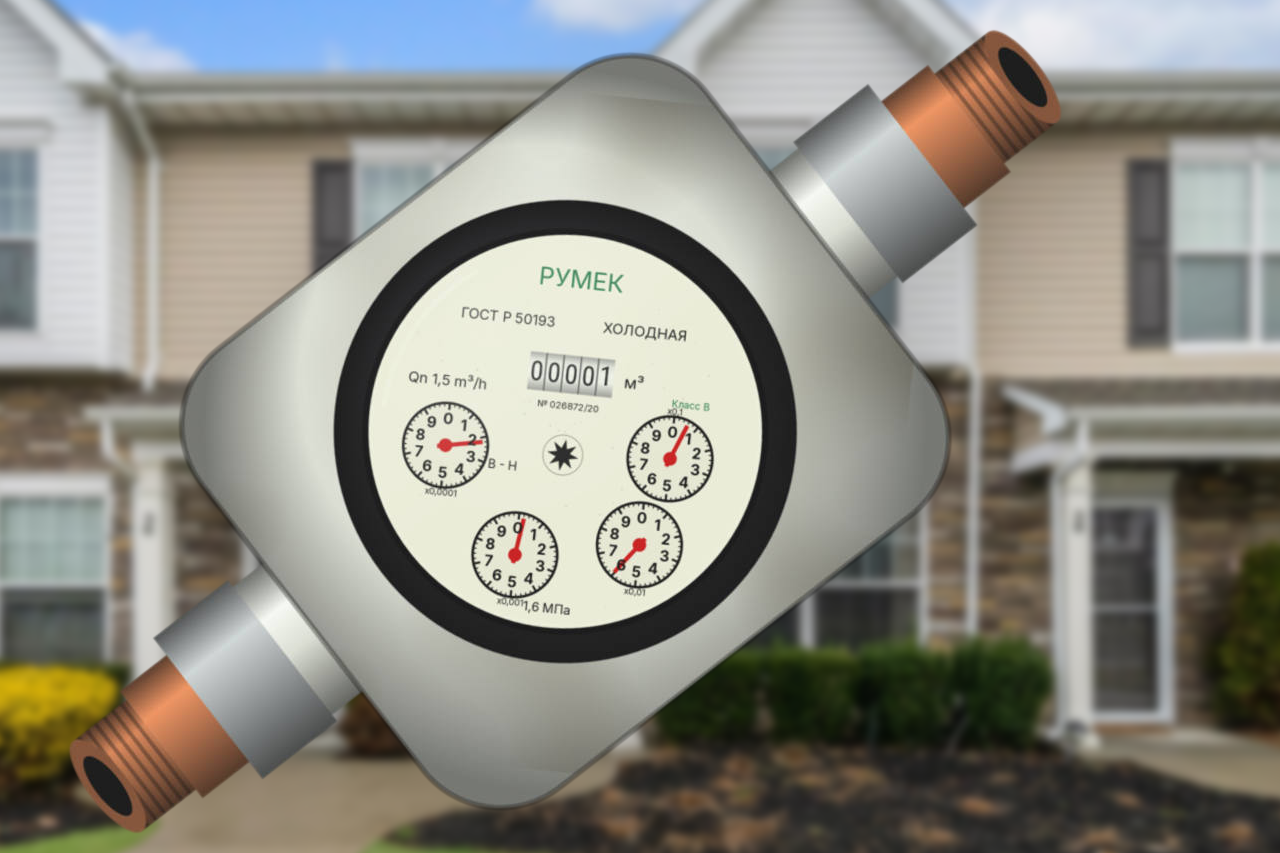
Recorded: 1.0602 m³
